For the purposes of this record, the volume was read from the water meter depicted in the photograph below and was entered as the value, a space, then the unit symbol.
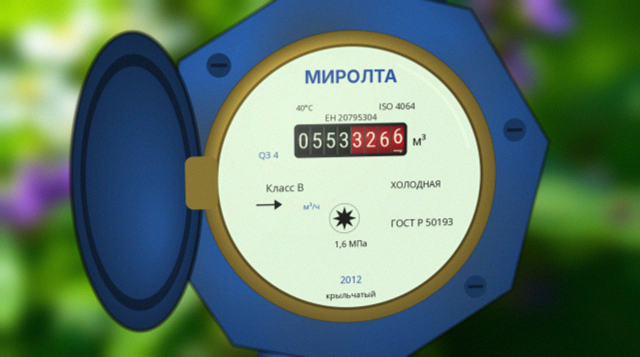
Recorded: 553.3266 m³
